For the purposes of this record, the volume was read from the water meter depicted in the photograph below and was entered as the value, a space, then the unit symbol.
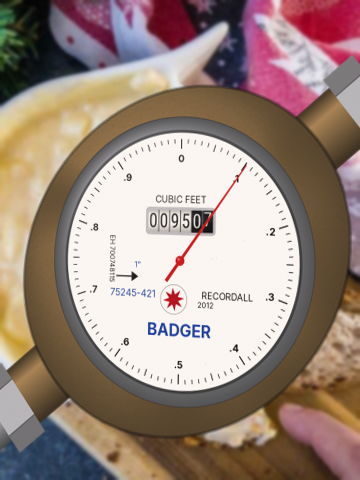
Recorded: 9507.10 ft³
